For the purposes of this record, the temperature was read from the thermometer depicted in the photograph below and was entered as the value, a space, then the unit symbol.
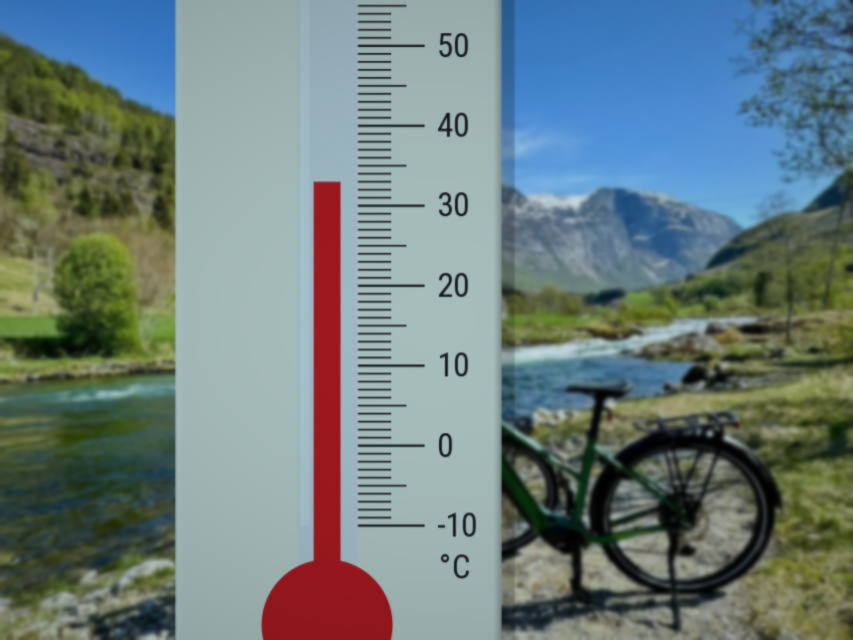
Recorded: 33 °C
